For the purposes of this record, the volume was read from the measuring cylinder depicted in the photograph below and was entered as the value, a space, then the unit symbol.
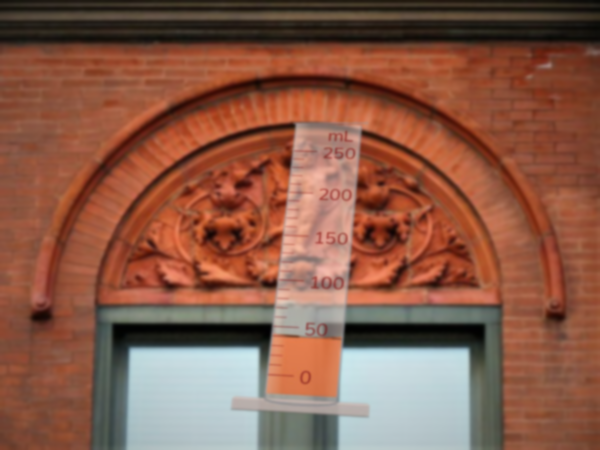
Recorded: 40 mL
